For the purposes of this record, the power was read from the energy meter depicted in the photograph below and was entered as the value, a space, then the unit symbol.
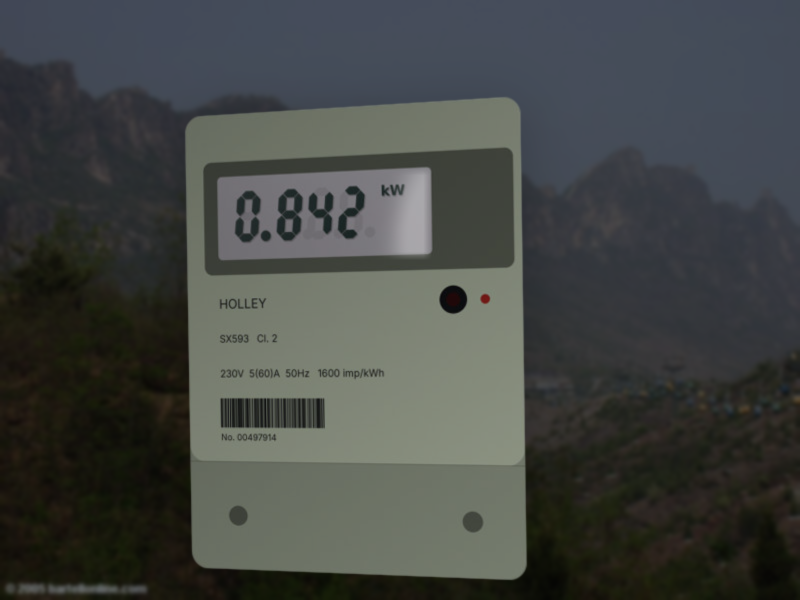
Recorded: 0.842 kW
